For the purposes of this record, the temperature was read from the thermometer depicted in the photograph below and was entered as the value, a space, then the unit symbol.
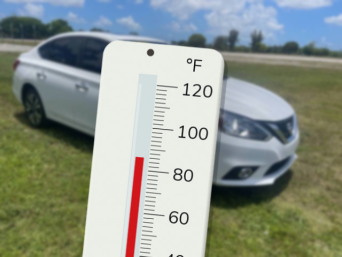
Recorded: 86 °F
